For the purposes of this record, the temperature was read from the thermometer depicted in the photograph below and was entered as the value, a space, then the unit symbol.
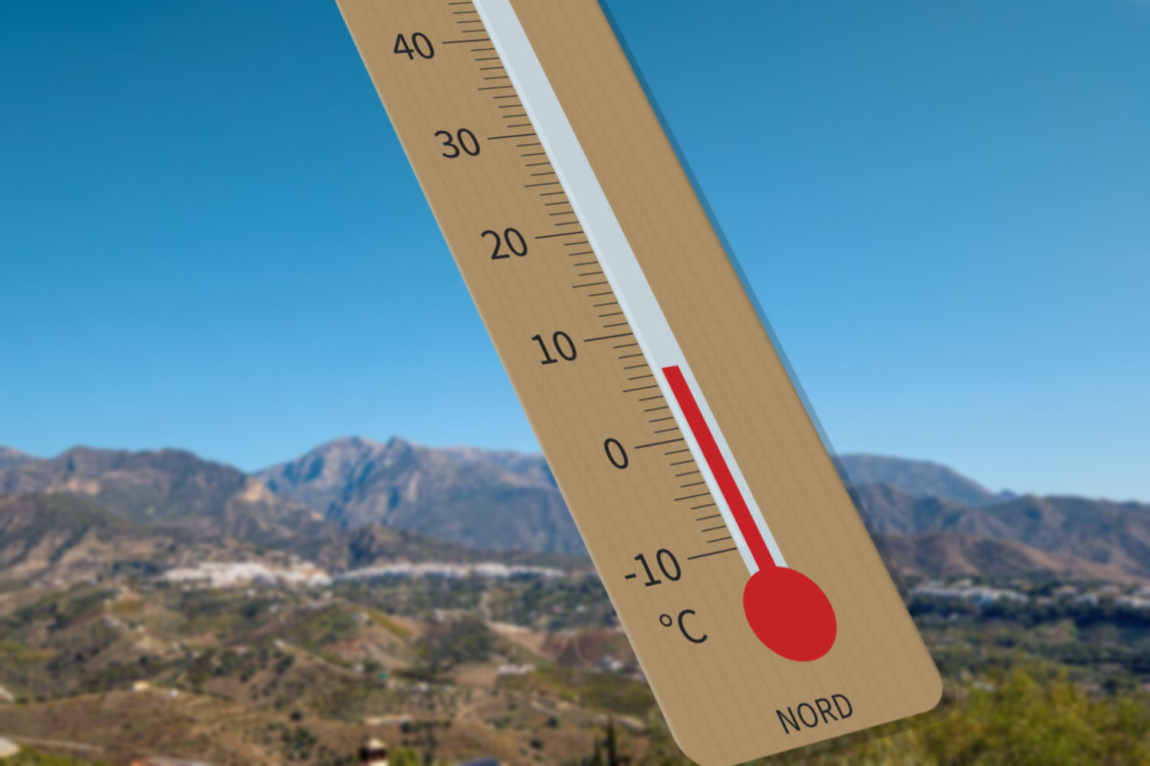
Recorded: 6.5 °C
